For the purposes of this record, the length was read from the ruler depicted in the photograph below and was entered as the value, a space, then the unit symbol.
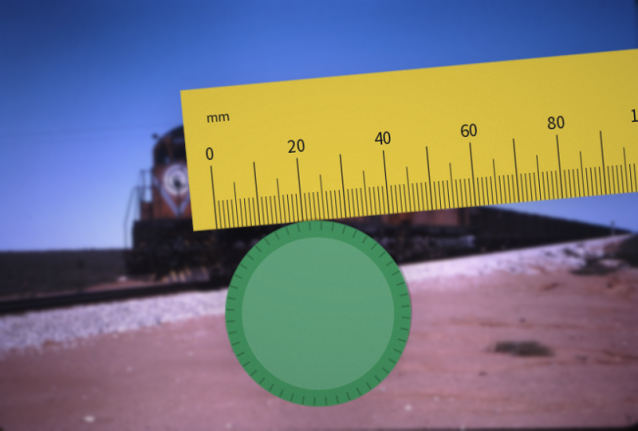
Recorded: 43 mm
